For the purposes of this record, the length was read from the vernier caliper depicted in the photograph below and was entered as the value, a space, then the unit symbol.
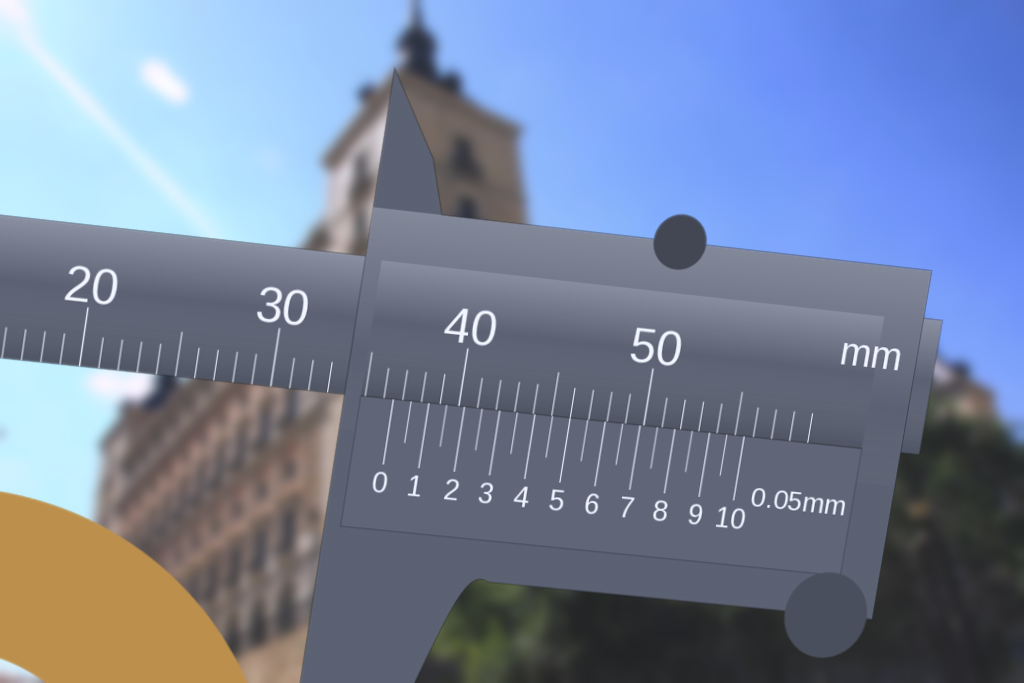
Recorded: 36.5 mm
